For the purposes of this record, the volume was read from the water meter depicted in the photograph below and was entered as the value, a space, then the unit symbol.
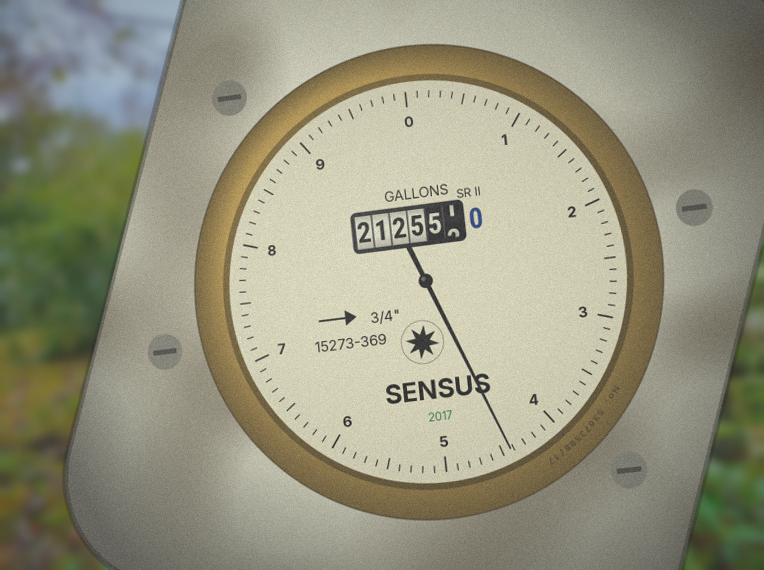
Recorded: 2125514.4 gal
